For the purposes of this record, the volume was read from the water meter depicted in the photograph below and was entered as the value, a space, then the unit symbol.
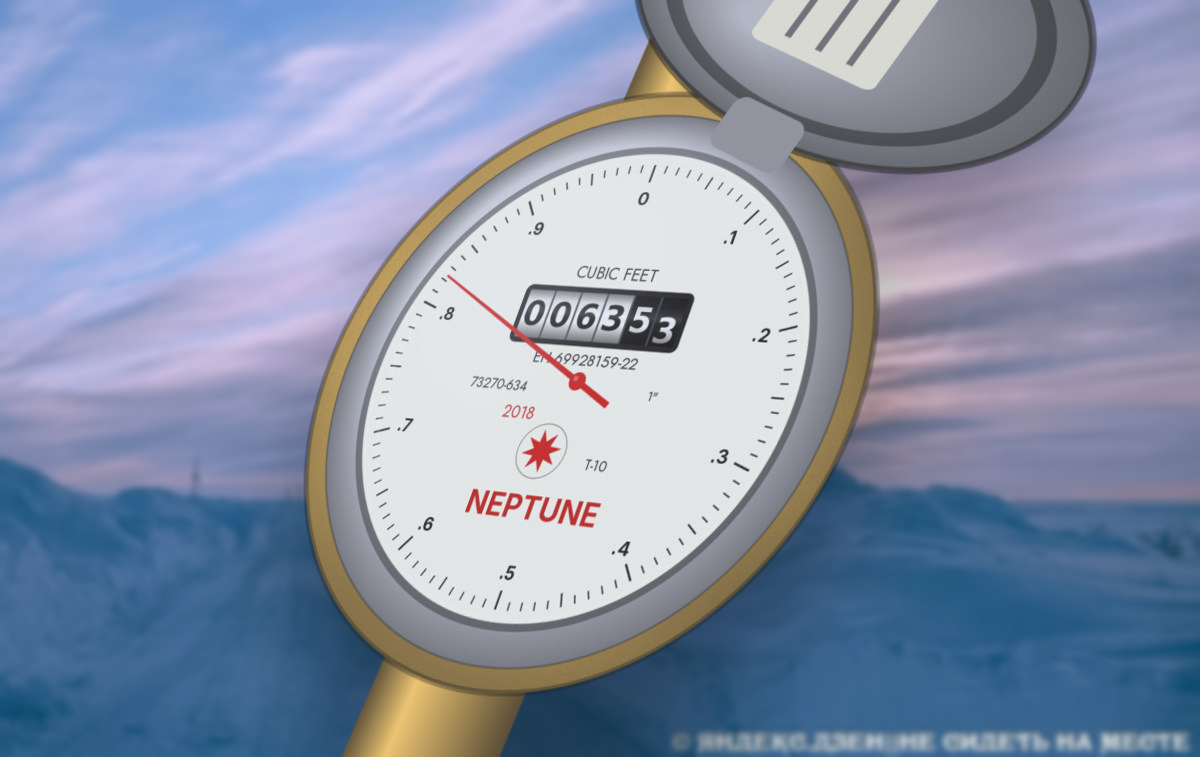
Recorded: 6352.82 ft³
